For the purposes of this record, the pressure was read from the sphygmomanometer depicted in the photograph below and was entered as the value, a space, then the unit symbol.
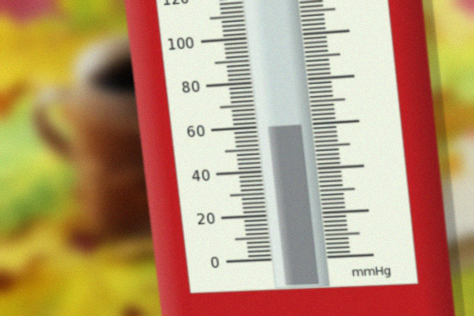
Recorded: 60 mmHg
